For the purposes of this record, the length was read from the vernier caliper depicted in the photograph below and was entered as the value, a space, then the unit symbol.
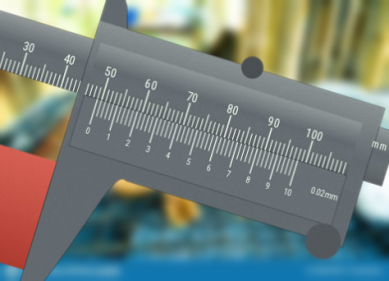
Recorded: 49.0 mm
